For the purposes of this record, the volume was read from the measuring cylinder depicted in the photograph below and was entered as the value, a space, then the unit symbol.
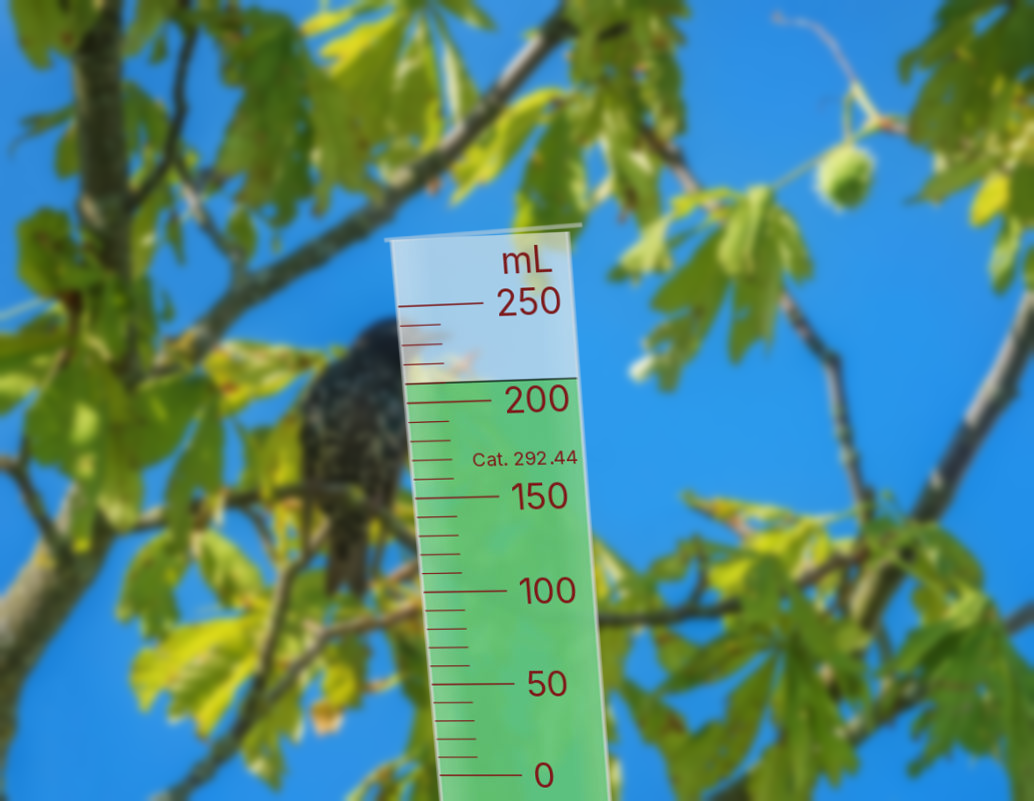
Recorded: 210 mL
